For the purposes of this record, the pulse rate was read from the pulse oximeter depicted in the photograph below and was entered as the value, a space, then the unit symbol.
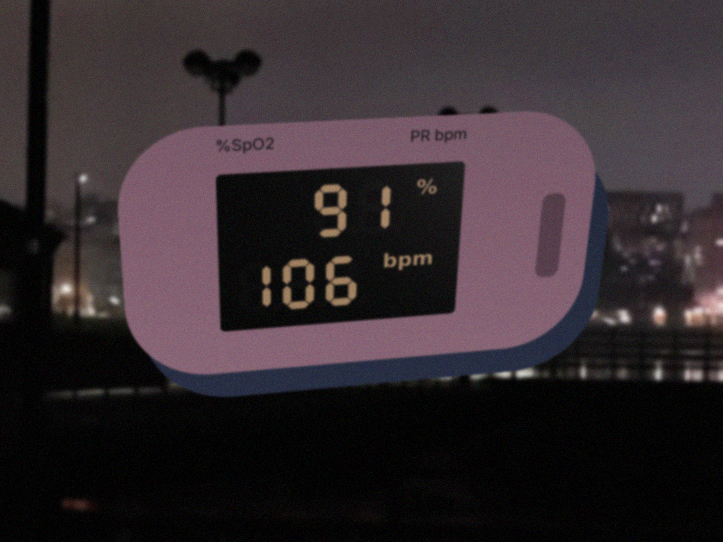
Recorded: 106 bpm
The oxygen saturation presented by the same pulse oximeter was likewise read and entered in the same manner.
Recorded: 91 %
